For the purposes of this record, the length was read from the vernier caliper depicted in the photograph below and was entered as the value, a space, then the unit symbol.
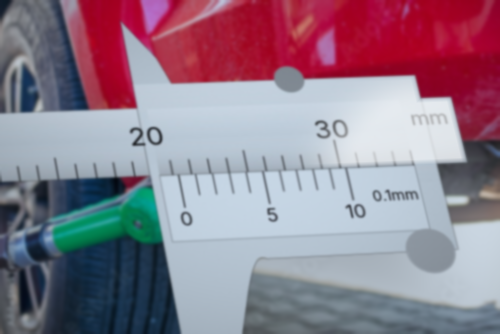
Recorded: 21.3 mm
